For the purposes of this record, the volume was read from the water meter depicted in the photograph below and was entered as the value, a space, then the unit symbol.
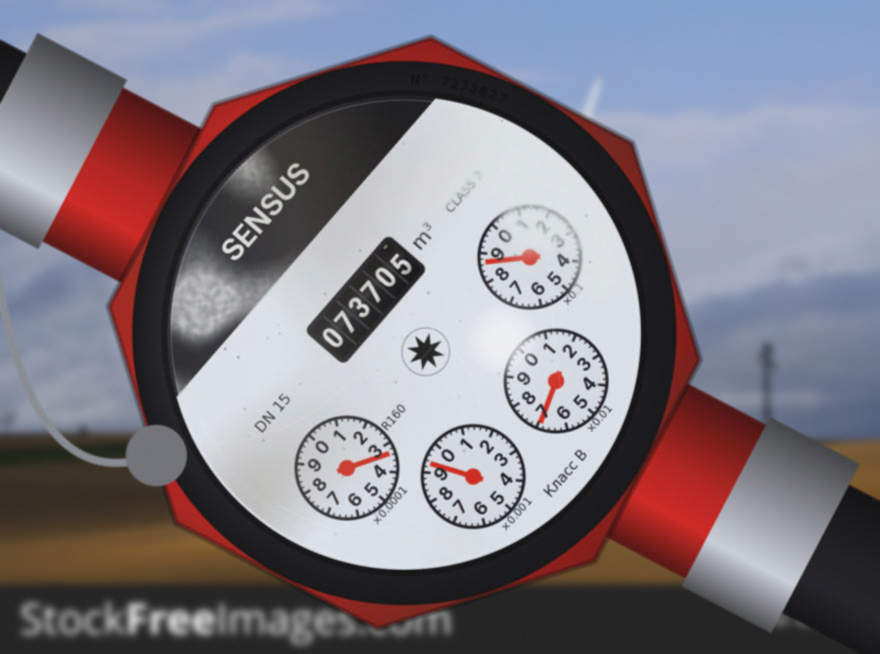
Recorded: 73704.8693 m³
